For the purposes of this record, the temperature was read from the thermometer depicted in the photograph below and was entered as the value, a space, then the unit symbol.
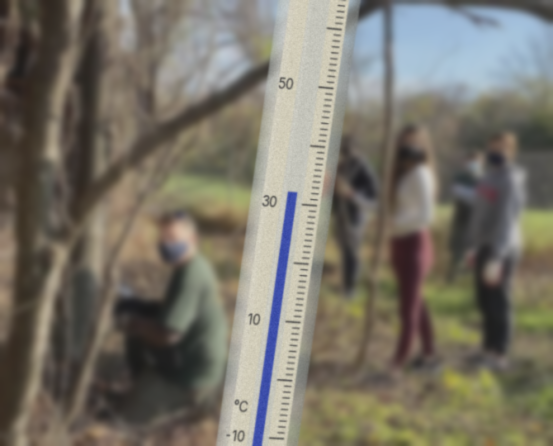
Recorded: 32 °C
